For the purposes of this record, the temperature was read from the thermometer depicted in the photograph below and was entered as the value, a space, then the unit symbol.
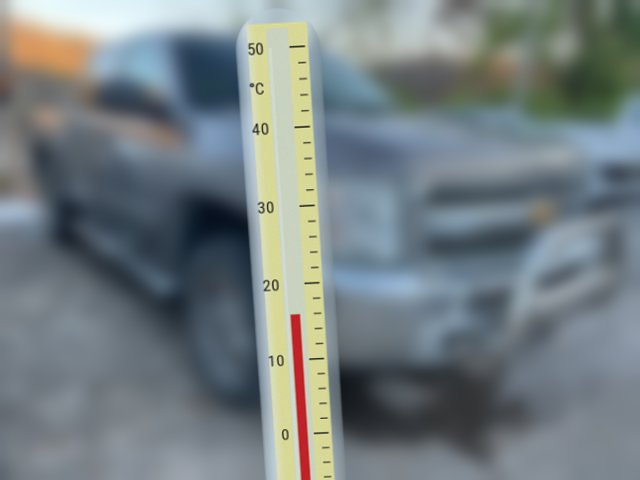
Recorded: 16 °C
